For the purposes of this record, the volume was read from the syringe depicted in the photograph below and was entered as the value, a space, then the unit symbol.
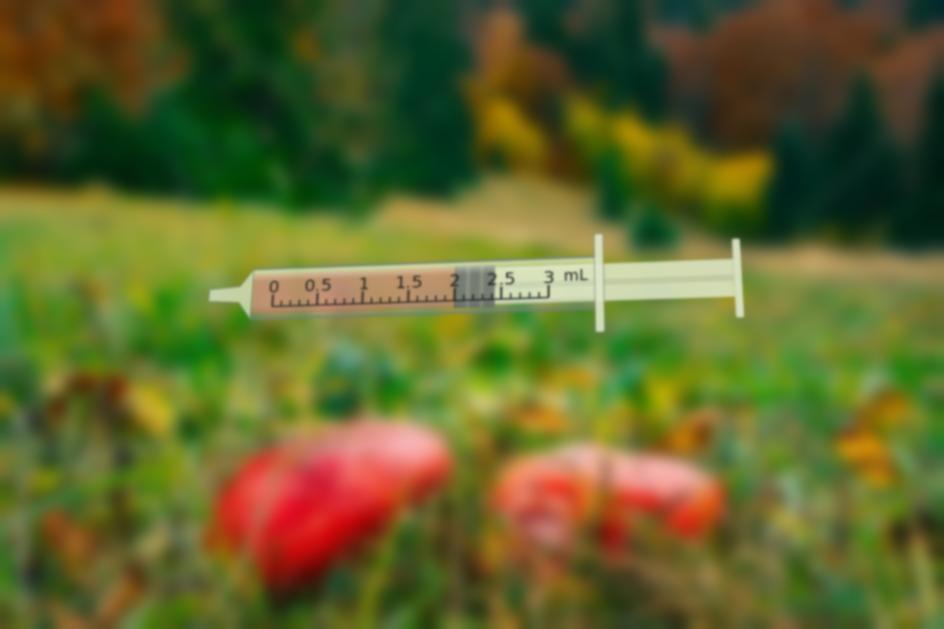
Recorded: 2 mL
